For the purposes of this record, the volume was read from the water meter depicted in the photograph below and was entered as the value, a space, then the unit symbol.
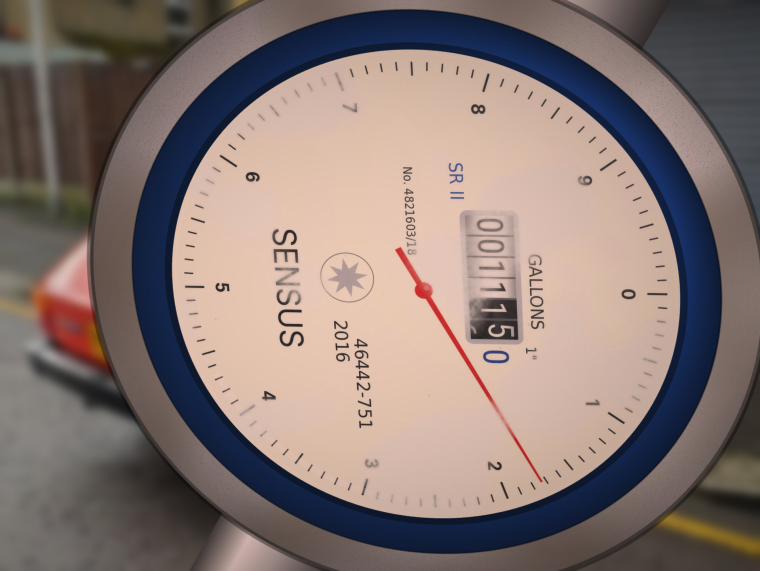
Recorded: 11151.7 gal
